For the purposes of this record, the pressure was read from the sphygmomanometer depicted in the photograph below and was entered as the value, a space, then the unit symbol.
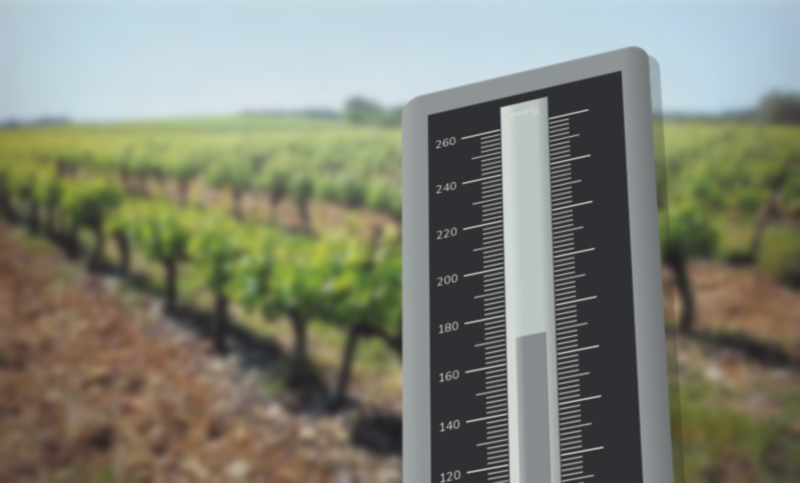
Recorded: 170 mmHg
